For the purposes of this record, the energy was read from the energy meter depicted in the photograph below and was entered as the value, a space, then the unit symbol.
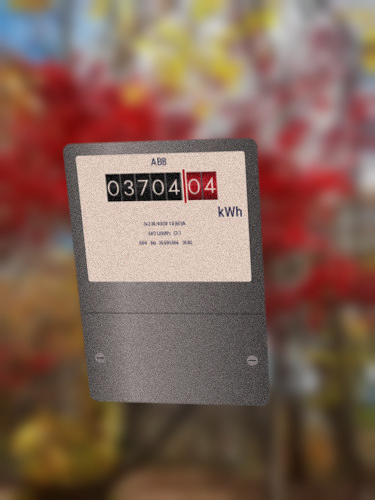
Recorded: 3704.04 kWh
